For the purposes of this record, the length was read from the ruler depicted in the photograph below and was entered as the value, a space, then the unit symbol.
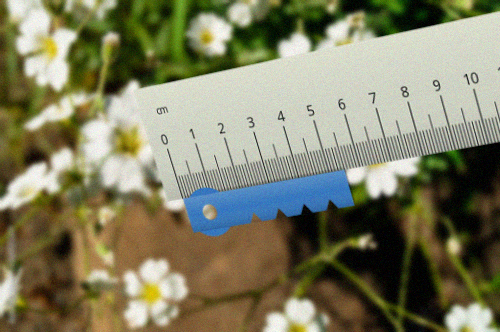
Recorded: 5.5 cm
